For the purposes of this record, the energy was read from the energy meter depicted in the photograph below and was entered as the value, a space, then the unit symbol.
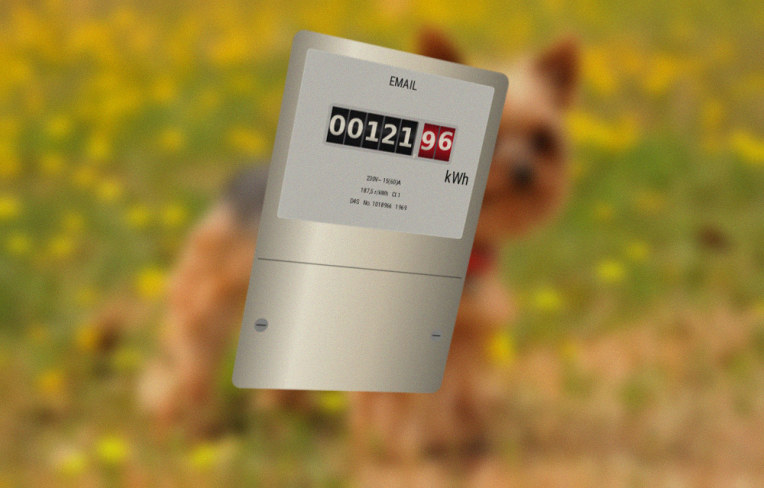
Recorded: 121.96 kWh
